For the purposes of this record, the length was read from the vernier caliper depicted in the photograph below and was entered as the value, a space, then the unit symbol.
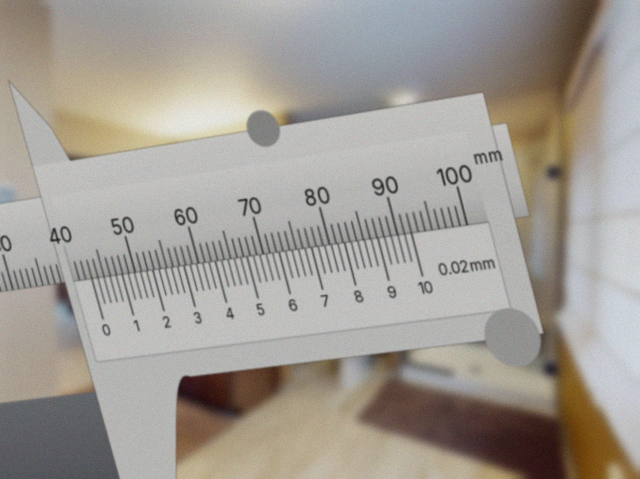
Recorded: 43.0 mm
